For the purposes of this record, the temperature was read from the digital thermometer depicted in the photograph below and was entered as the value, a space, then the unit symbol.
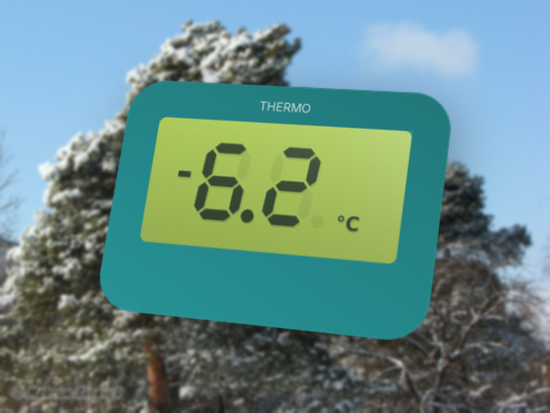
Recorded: -6.2 °C
